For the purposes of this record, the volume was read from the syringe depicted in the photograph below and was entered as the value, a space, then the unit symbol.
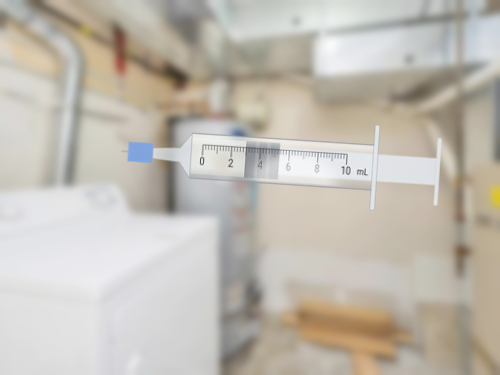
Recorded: 3 mL
